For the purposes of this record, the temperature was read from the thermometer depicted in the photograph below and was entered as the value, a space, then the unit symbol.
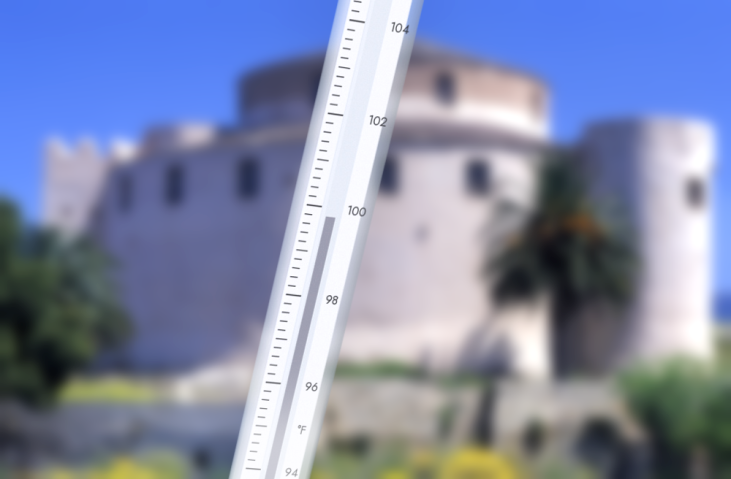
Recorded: 99.8 °F
